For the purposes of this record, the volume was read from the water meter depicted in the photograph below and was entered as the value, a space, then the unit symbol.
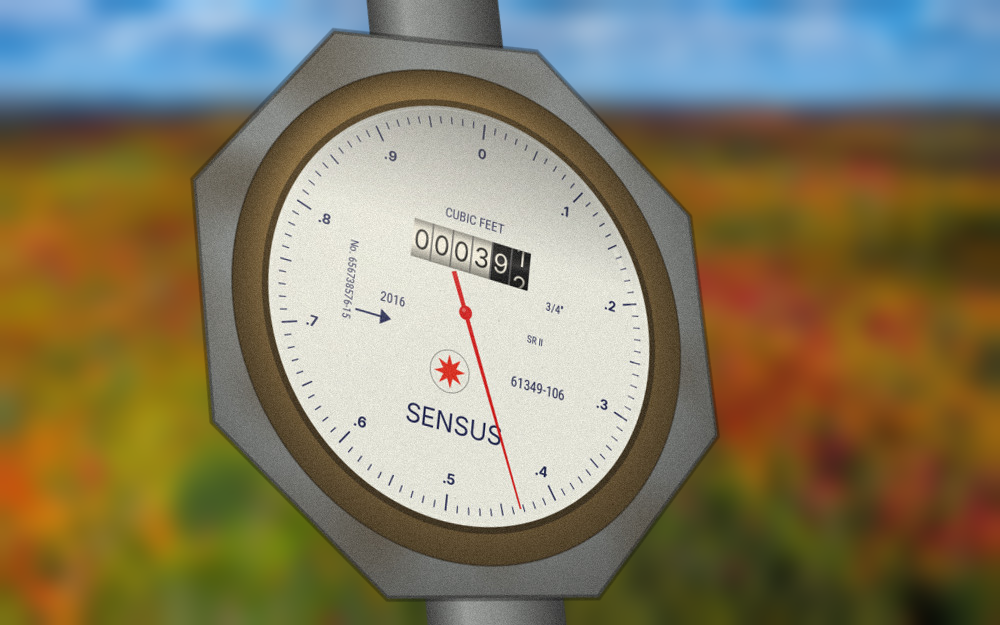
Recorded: 391.43 ft³
